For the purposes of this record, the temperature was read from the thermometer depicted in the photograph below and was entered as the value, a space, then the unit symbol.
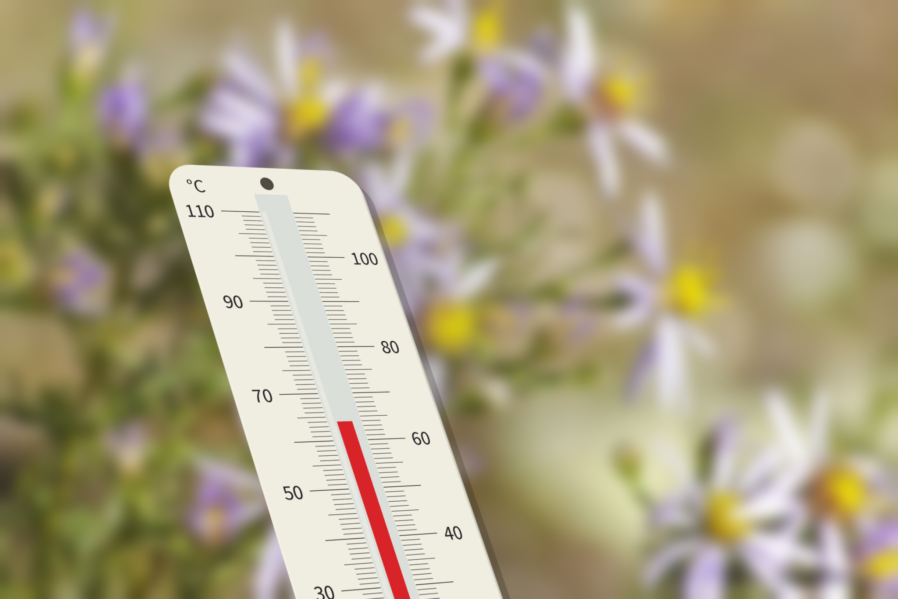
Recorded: 64 °C
